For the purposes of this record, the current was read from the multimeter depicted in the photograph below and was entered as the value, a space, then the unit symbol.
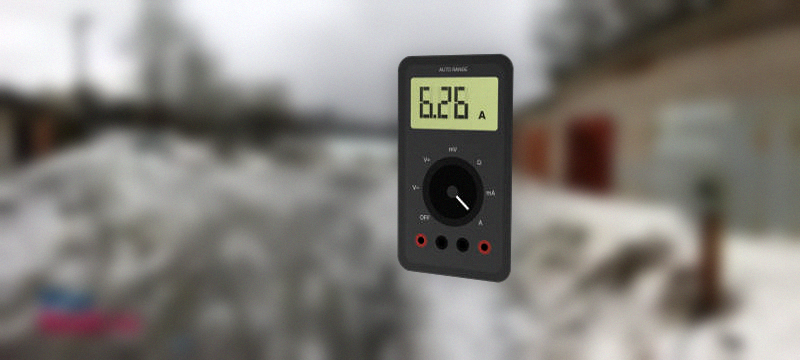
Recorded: 6.26 A
